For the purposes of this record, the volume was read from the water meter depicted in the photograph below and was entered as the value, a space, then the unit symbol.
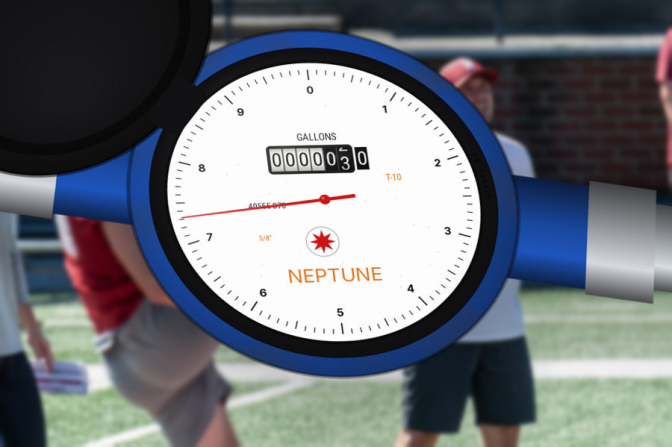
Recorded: 27.3 gal
